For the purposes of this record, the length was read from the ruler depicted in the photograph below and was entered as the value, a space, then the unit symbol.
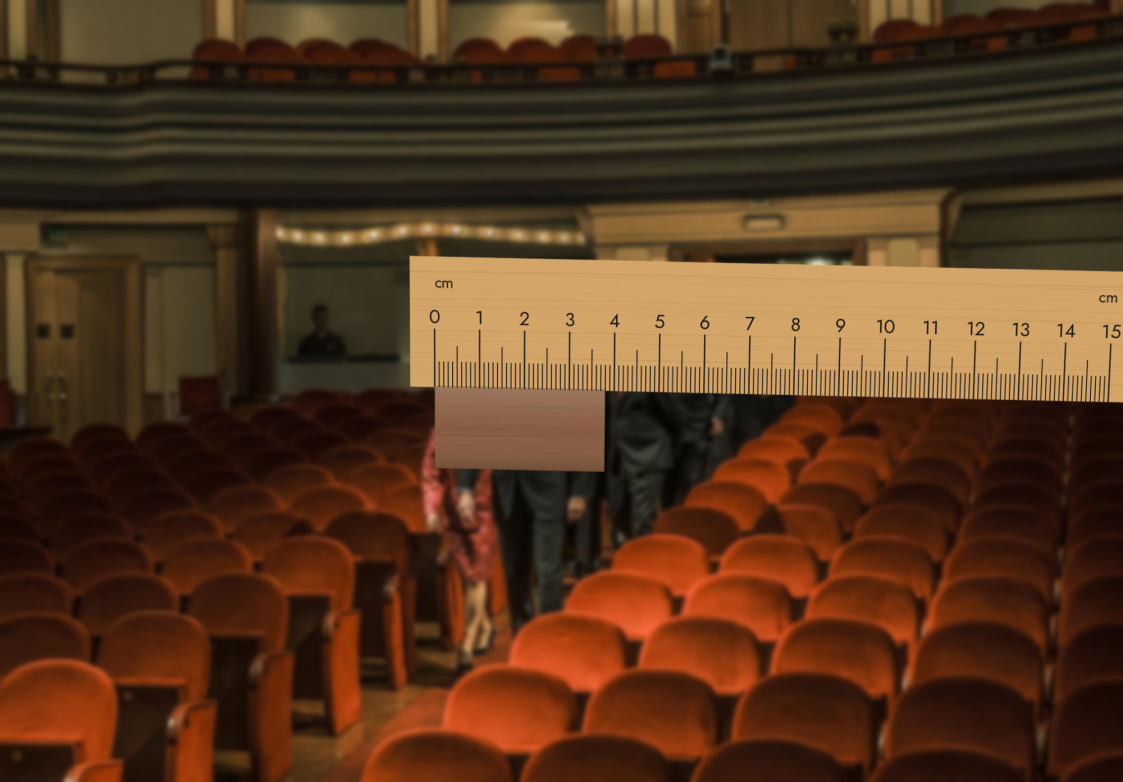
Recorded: 3.8 cm
